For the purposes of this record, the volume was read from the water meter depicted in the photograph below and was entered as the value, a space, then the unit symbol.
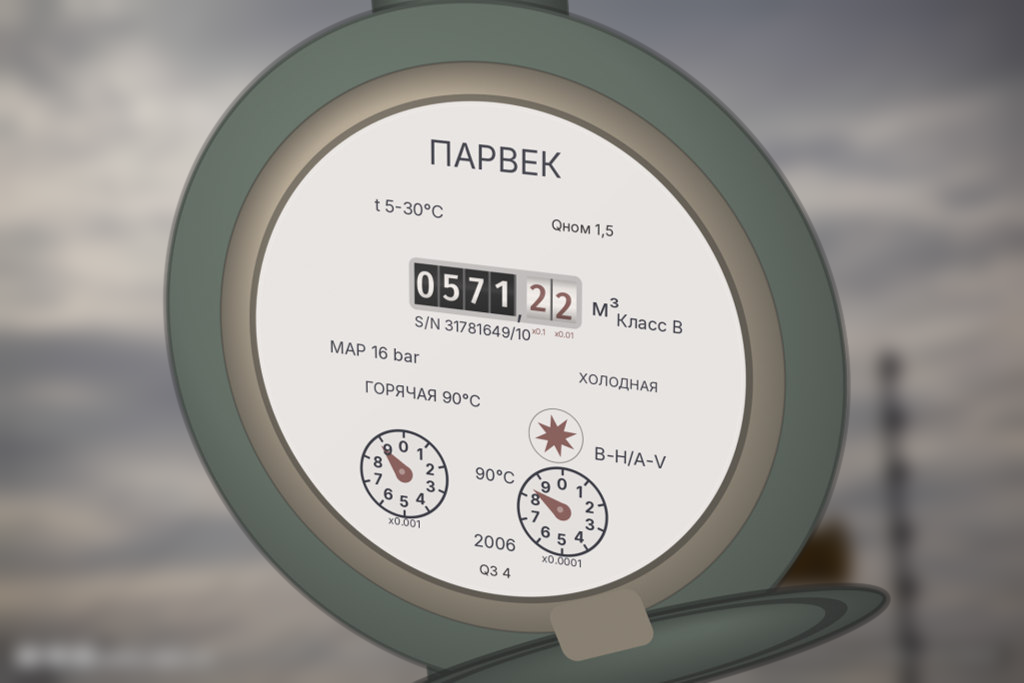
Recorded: 571.2188 m³
